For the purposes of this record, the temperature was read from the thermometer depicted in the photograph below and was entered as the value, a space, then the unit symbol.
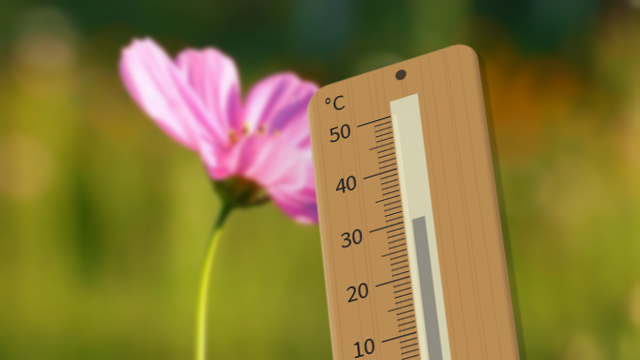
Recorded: 30 °C
